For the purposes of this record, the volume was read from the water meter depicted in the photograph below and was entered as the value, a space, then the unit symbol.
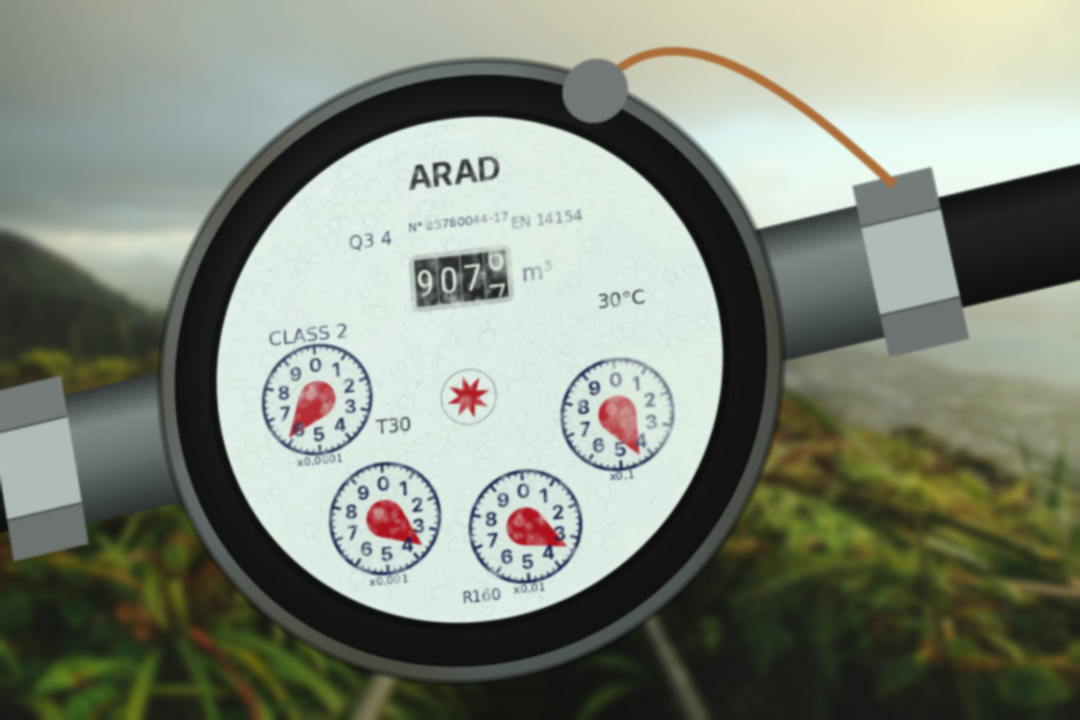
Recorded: 9076.4336 m³
